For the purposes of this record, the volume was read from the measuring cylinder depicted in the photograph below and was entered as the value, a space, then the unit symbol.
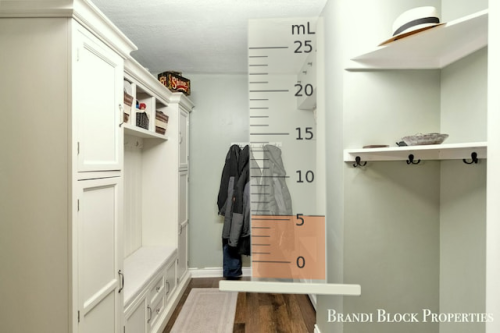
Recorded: 5.5 mL
